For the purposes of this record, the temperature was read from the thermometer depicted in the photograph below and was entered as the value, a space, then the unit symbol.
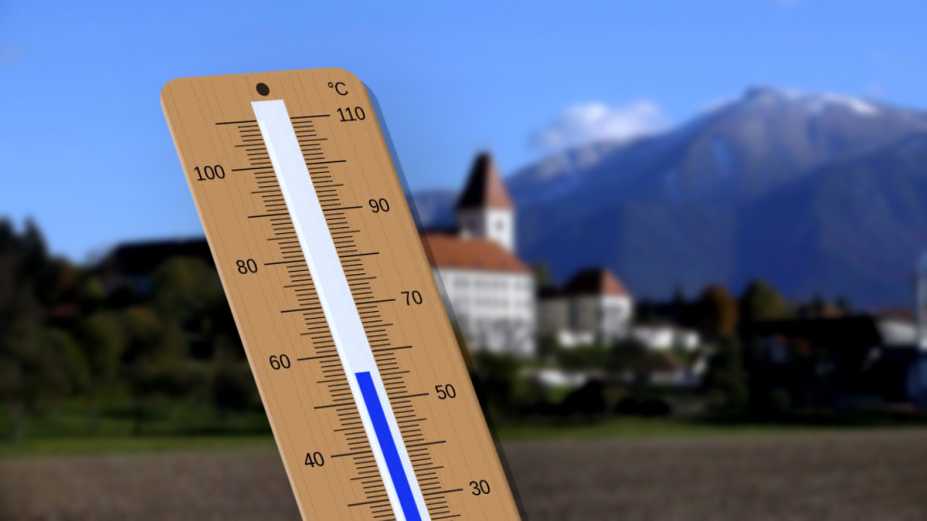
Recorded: 56 °C
